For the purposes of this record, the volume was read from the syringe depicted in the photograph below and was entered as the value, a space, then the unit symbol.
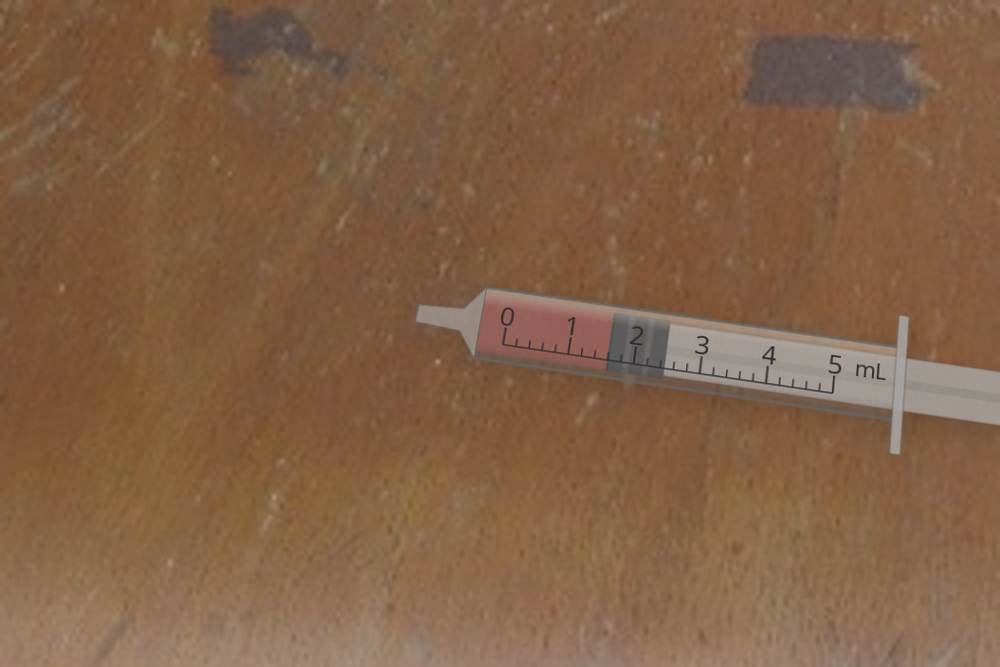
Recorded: 1.6 mL
